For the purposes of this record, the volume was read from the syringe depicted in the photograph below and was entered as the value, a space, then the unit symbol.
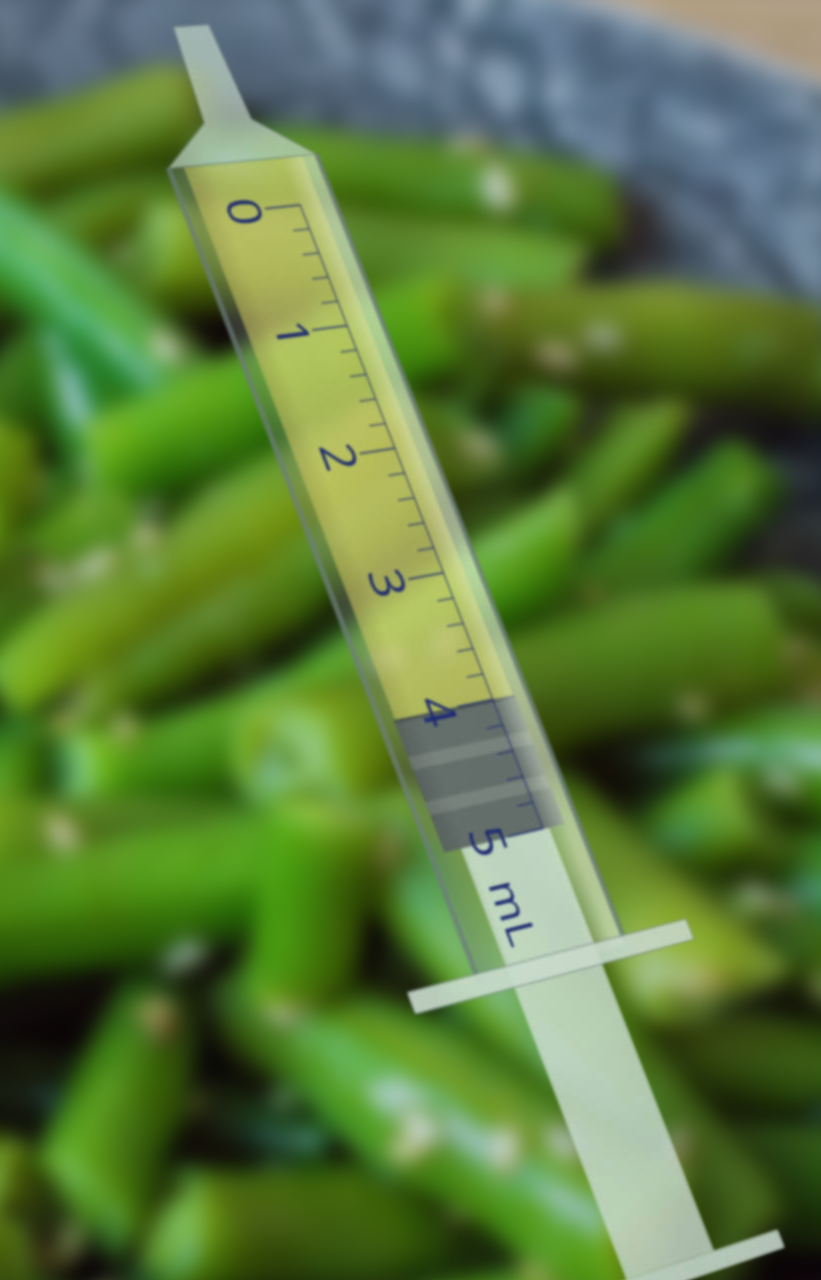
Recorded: 4 mL
